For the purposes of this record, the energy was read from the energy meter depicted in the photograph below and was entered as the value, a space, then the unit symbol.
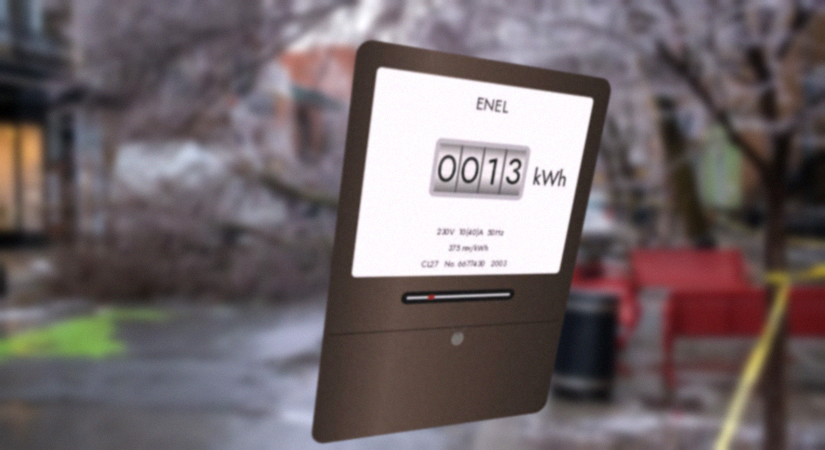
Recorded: 13 kWh
